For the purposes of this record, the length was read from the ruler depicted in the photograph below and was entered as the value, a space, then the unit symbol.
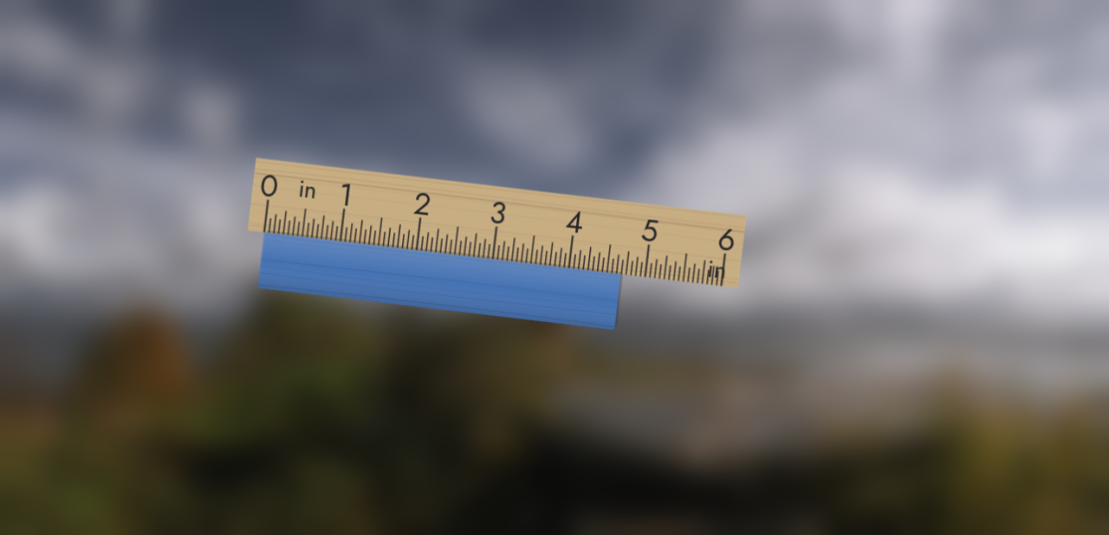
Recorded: 4.6875 in
